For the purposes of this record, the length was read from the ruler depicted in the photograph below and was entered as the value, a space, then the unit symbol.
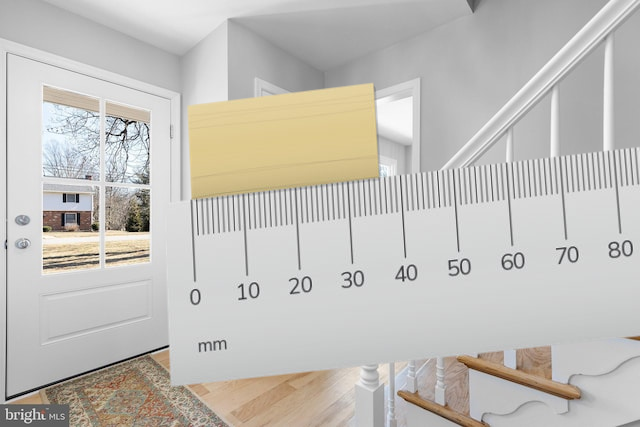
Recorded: 36 mm
